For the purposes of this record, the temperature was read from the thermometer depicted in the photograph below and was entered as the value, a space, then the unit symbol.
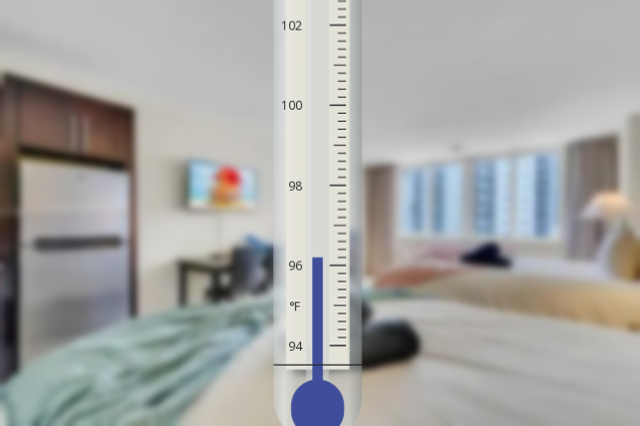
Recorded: 96.2 °F
